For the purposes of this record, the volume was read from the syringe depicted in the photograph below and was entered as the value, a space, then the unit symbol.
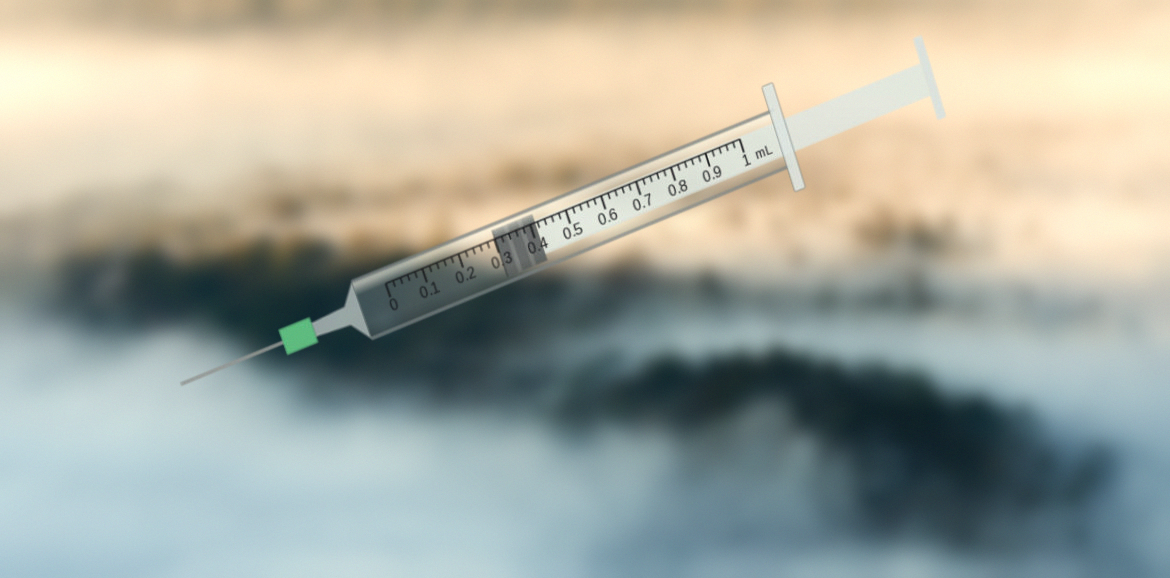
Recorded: 0.3 mL
